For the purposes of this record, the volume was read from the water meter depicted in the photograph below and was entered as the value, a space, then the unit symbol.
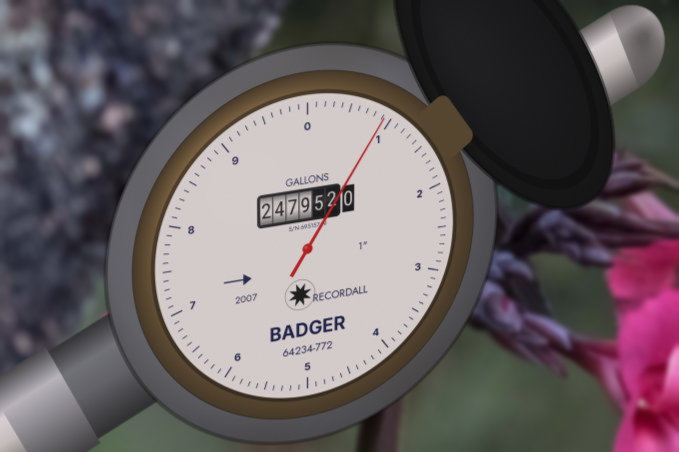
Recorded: 2479520.9 gal
